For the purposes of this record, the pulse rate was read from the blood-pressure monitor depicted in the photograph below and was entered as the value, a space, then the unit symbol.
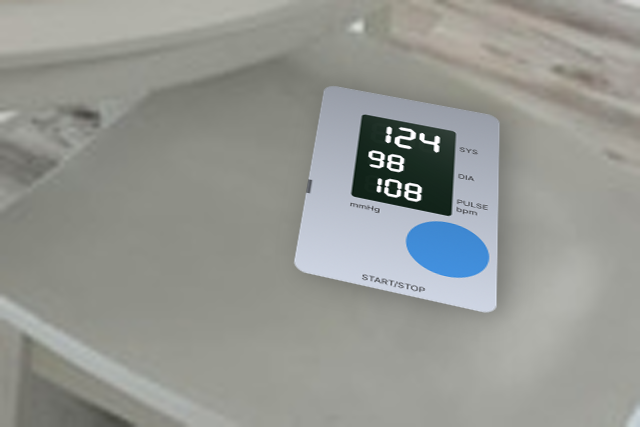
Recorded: 108 bpm
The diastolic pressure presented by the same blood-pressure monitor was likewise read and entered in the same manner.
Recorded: 98 mmHg
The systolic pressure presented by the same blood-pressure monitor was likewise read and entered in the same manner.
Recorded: 124 mmHg
